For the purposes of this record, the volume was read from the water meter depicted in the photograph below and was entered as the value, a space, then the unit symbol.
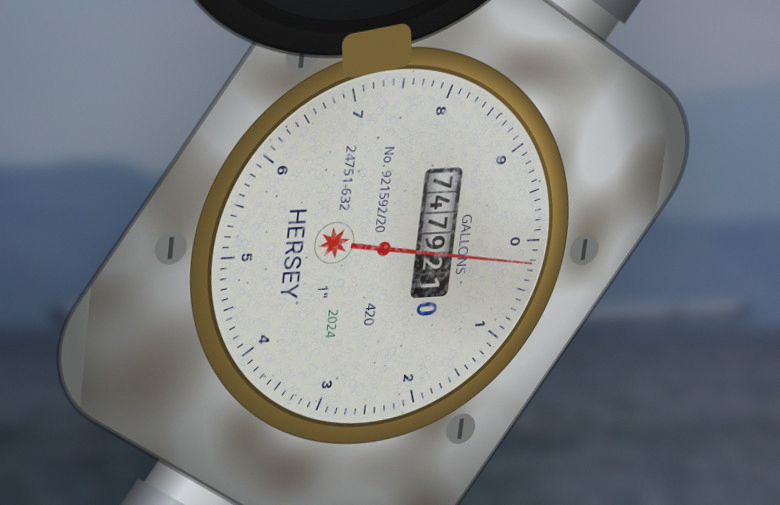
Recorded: 7479210.2 gal
